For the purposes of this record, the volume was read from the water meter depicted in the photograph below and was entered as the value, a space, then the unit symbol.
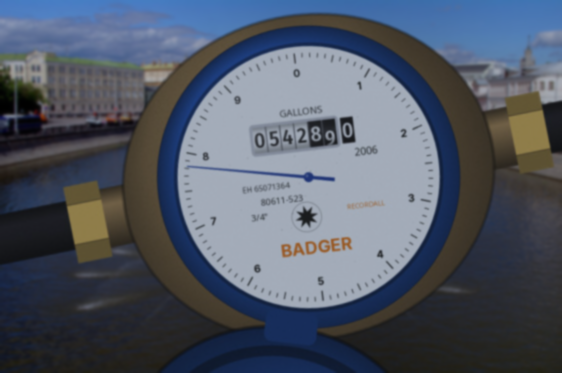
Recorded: 542887.8 gal
